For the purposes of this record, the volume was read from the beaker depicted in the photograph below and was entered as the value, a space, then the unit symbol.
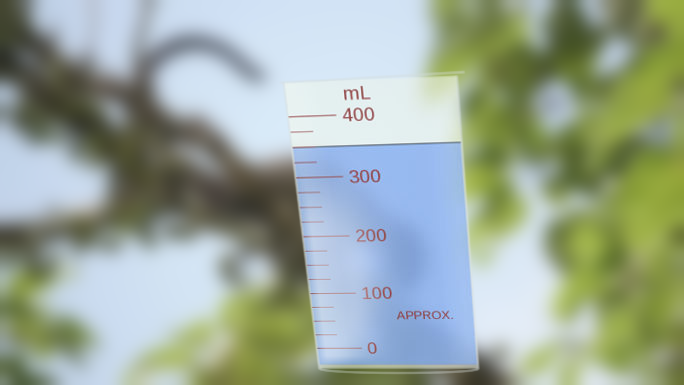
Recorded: 350 mL
